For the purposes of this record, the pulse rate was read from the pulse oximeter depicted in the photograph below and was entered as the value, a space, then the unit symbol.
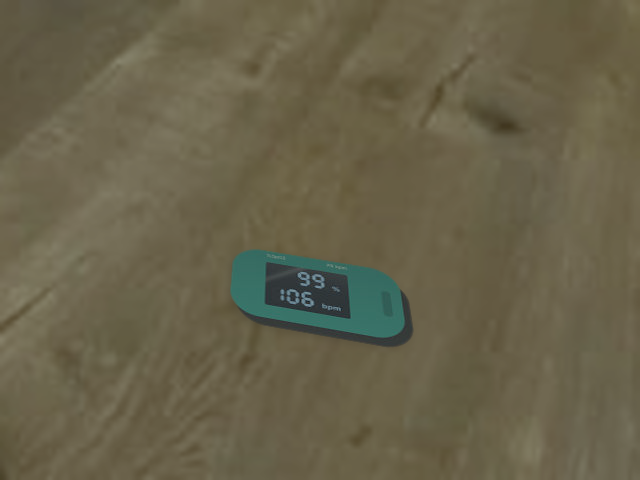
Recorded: 106 bpm
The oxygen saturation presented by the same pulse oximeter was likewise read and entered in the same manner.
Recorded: 99 %
